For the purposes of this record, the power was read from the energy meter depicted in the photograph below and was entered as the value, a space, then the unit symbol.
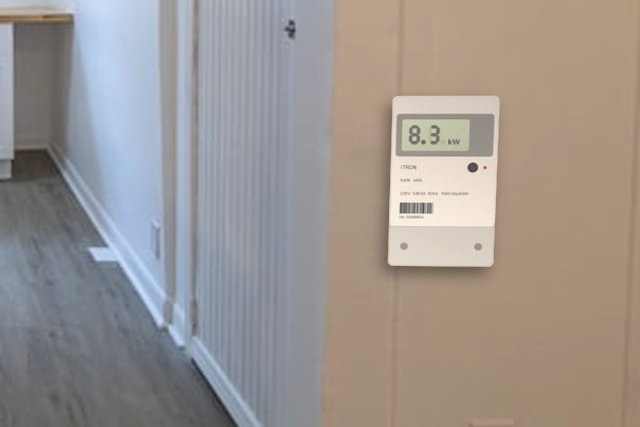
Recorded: 8.3 kW
